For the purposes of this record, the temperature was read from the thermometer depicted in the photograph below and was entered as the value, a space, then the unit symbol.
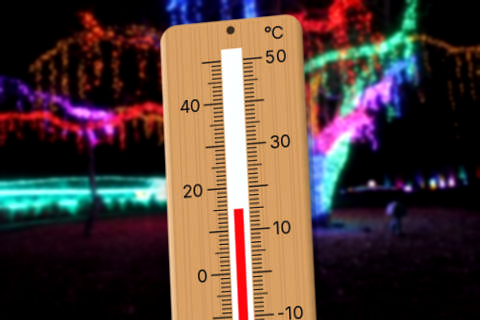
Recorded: 15 °C
